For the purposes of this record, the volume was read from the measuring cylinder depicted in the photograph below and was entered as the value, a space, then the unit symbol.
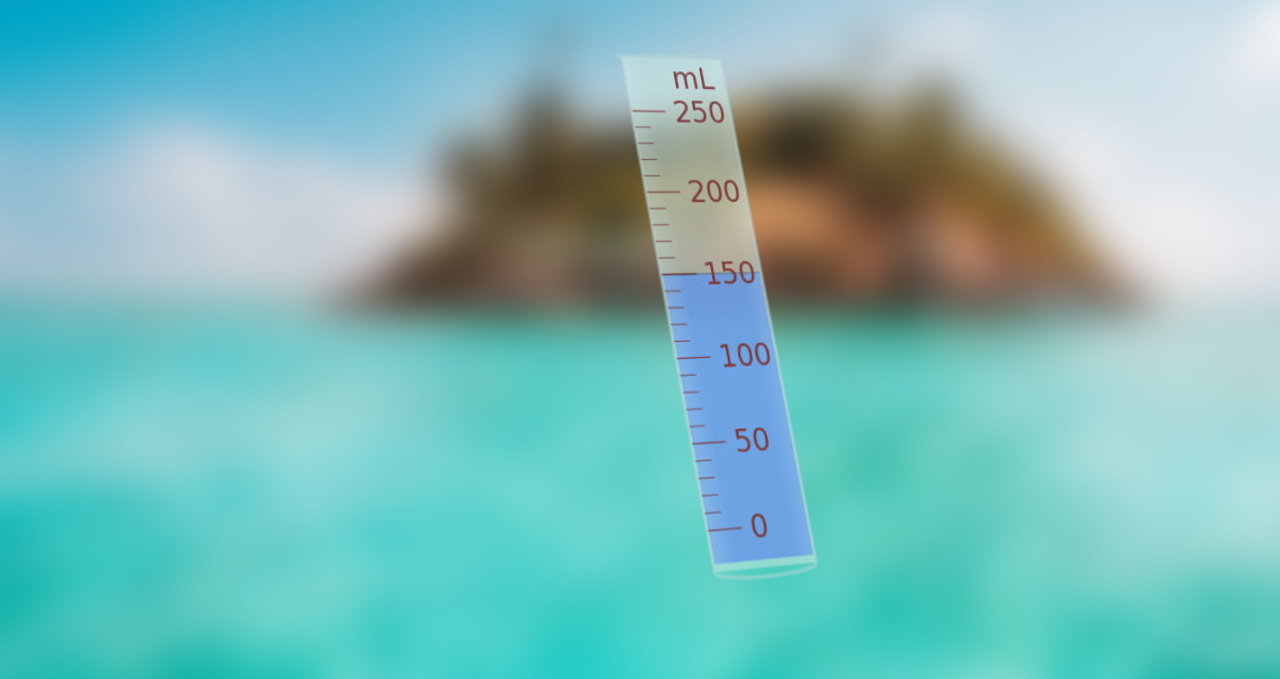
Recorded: 150 mL
